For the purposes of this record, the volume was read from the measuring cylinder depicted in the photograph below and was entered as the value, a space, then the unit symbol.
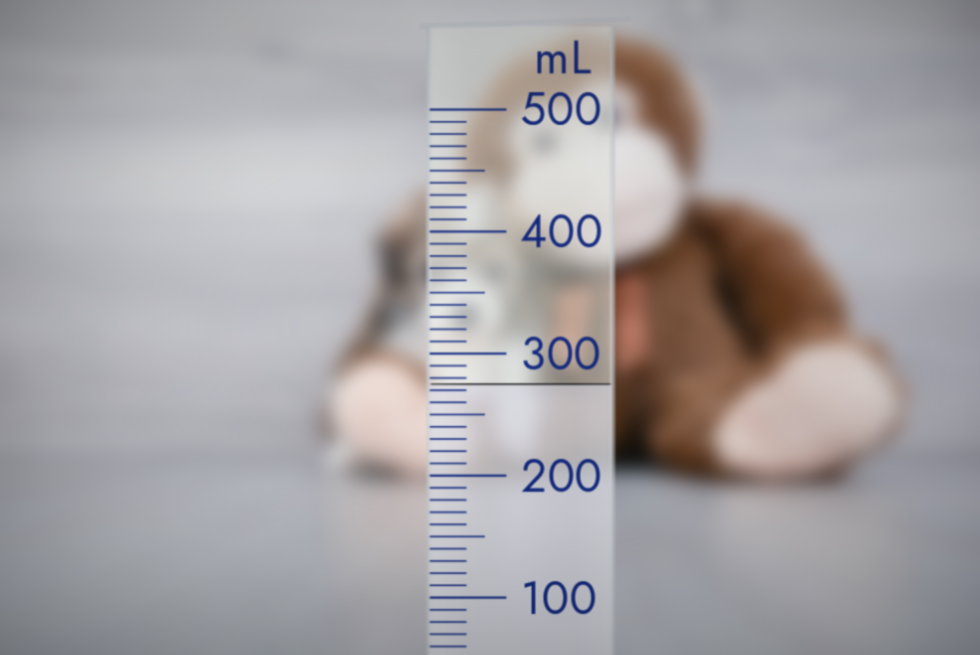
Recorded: 275 mL
